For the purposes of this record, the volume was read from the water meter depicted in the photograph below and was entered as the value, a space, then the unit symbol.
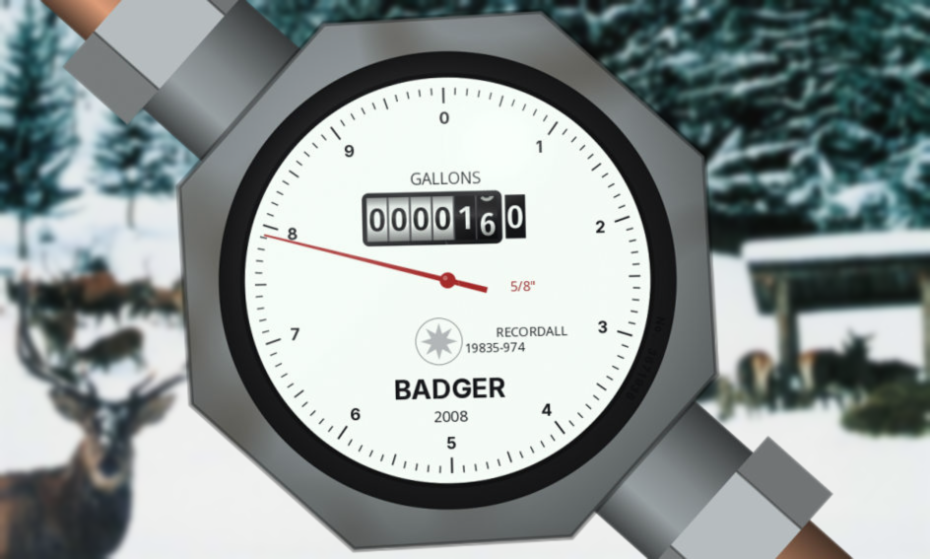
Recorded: 157.9 gal
